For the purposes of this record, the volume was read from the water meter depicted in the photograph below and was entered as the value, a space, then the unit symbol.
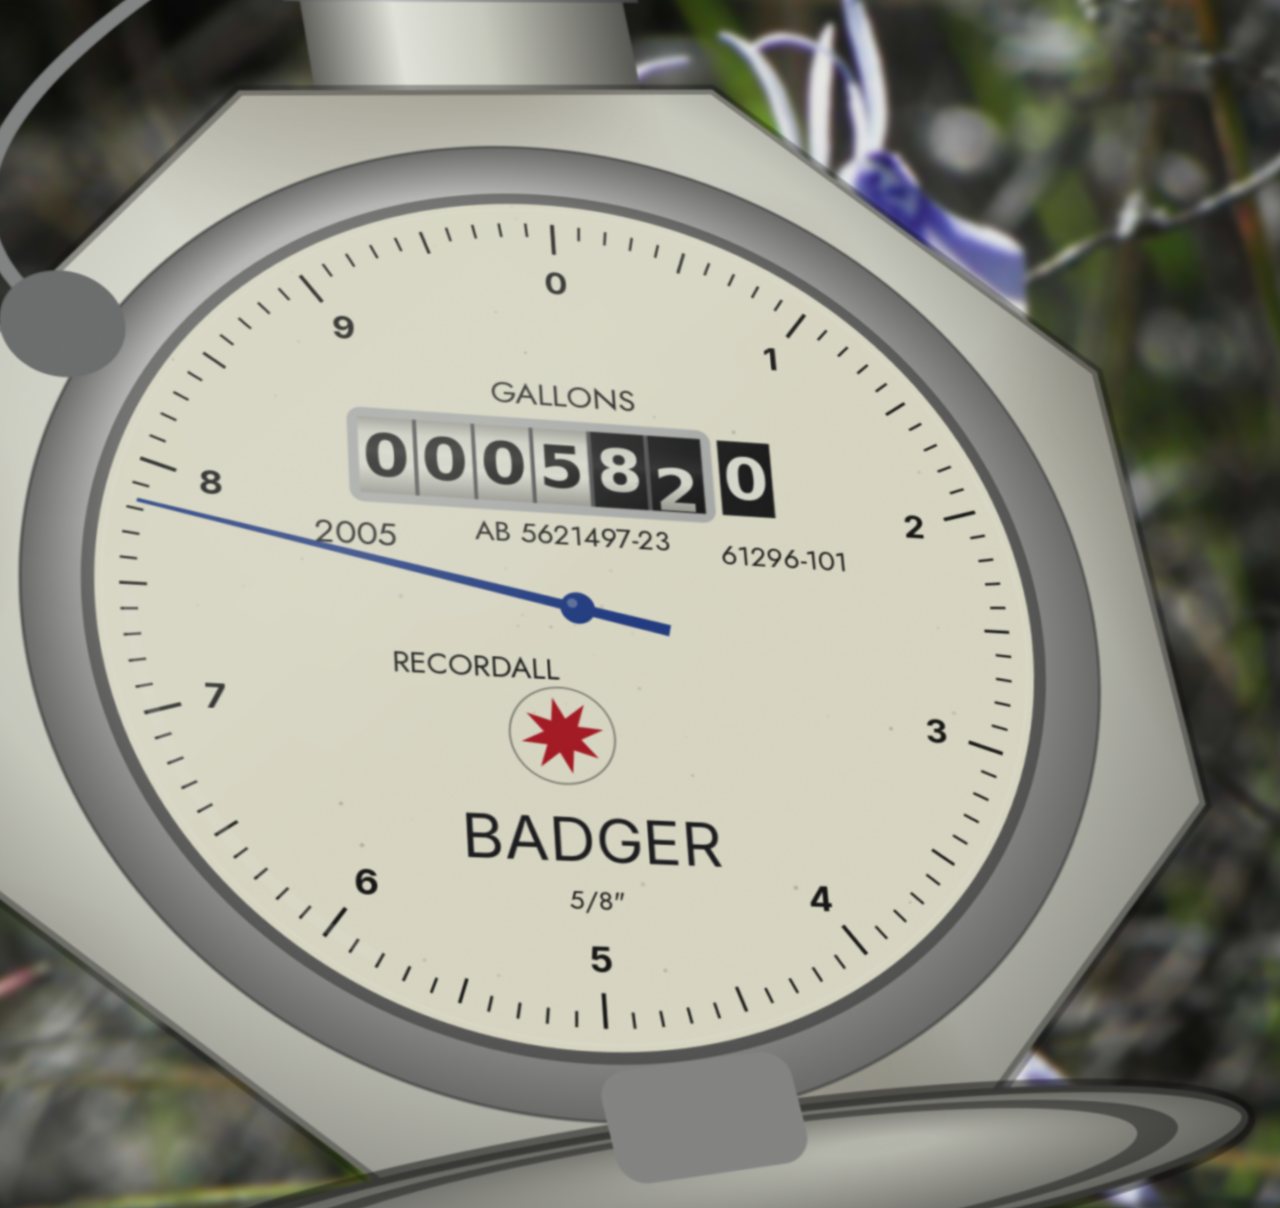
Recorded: 5817.8 gal
